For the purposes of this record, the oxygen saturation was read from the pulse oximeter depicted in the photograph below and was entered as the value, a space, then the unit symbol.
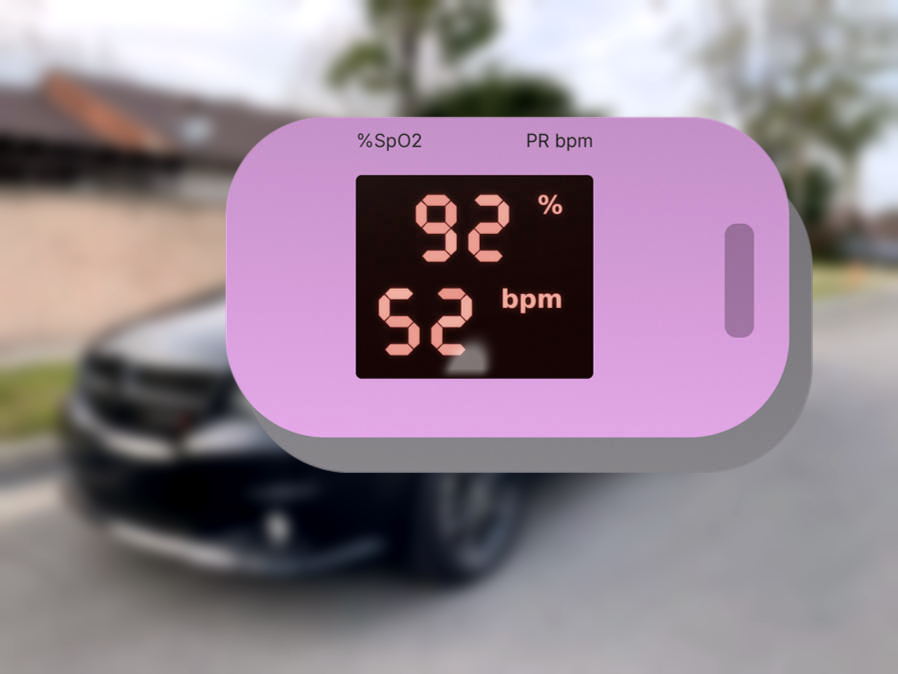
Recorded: 92 %
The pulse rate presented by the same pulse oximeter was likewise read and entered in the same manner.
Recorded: 52 bpm
